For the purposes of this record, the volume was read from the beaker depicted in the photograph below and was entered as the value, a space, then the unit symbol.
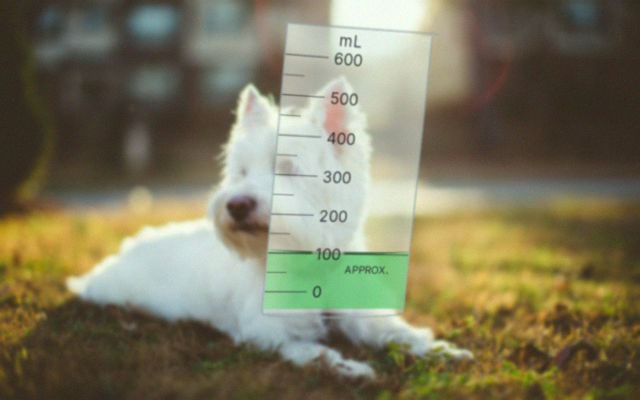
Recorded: 100 mL
